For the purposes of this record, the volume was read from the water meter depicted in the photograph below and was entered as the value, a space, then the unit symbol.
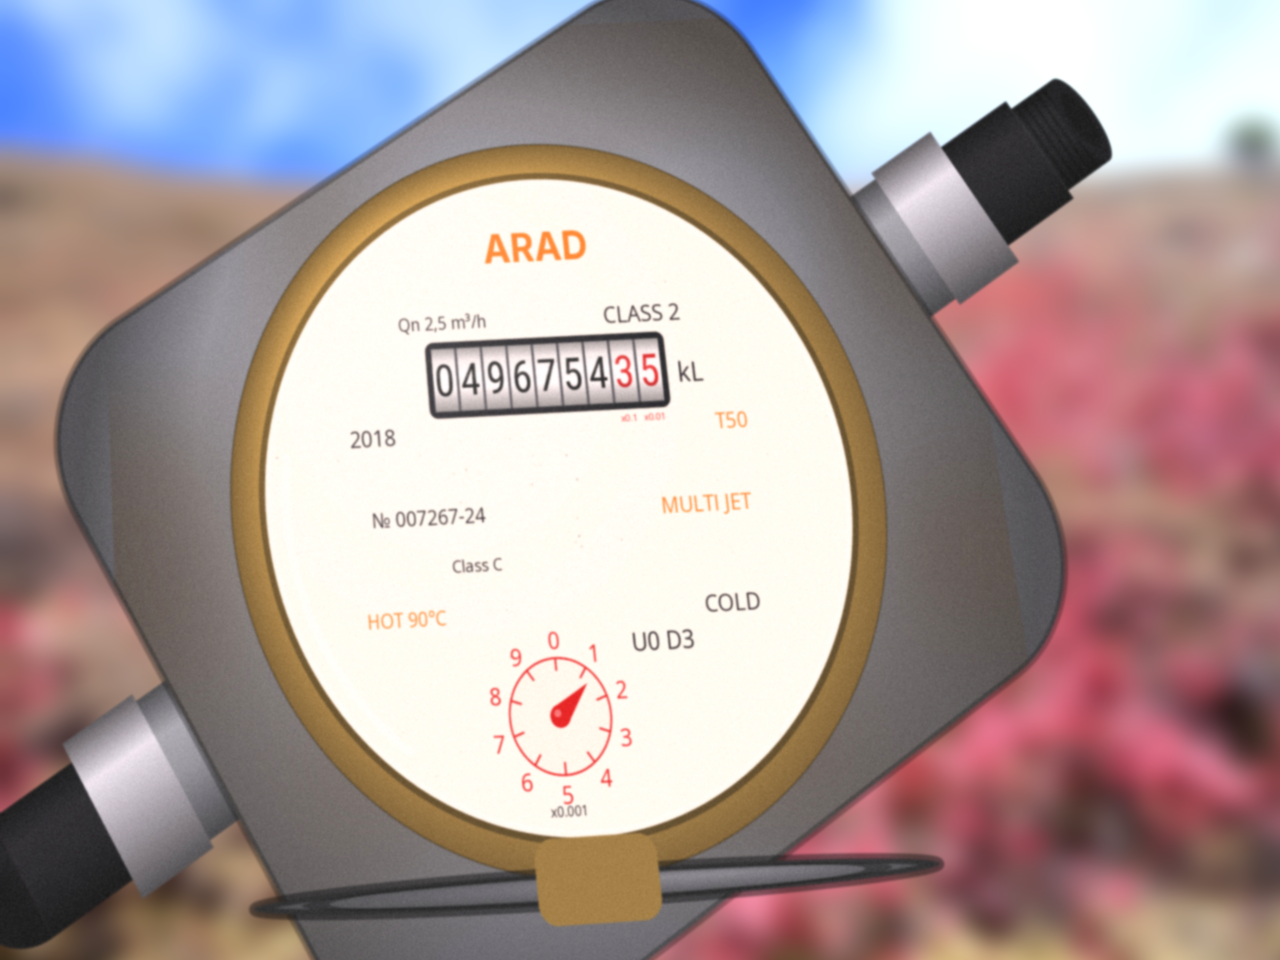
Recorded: 496754.351 kL
